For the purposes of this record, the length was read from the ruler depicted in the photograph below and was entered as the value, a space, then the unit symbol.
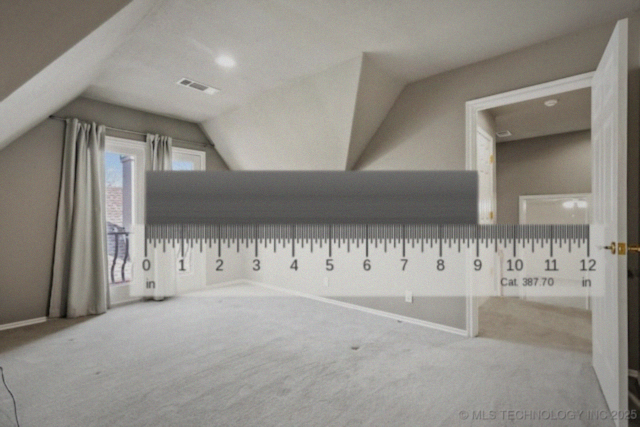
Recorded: 9 in
